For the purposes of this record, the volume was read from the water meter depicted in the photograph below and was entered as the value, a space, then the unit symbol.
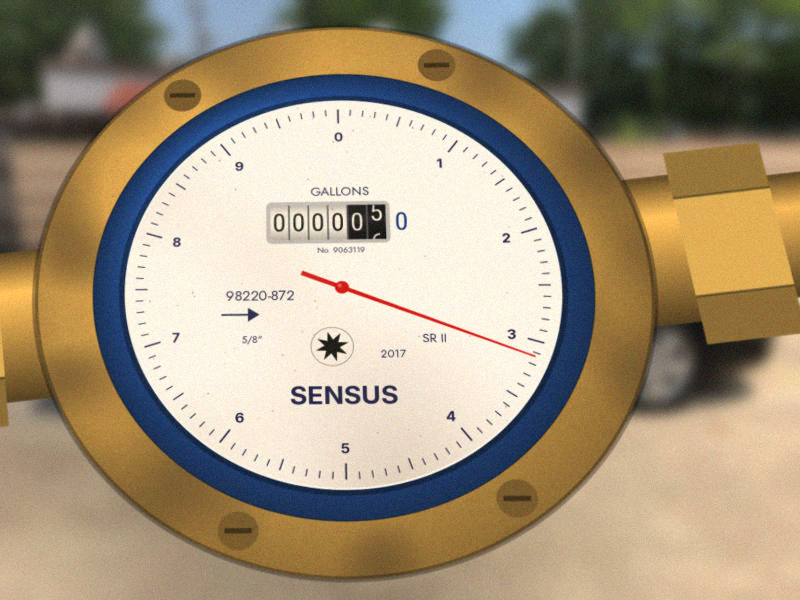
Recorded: 53.1 gal
